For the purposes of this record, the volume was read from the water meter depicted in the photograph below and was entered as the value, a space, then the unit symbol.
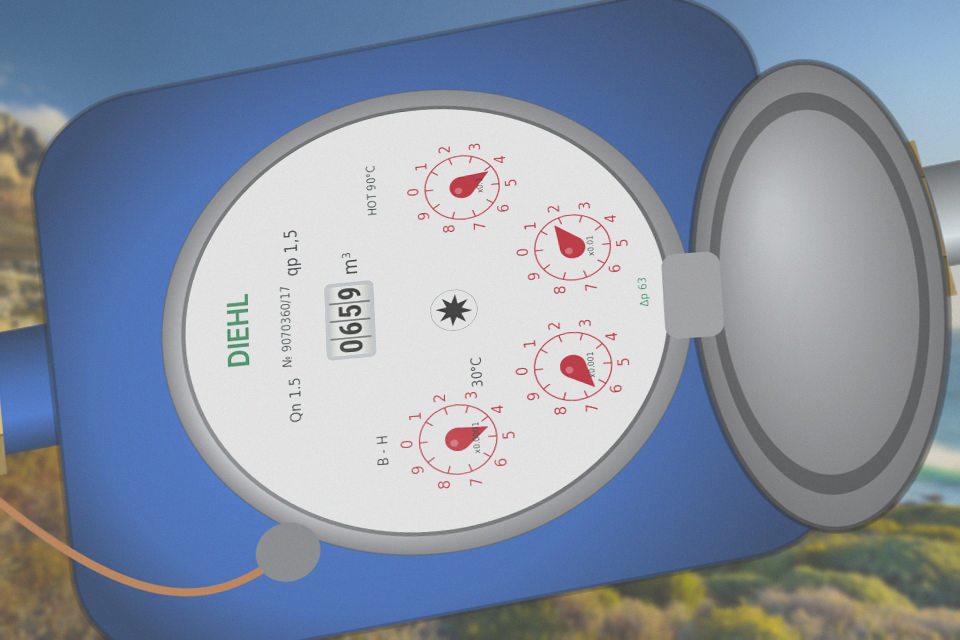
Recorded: 659.4164 m³
